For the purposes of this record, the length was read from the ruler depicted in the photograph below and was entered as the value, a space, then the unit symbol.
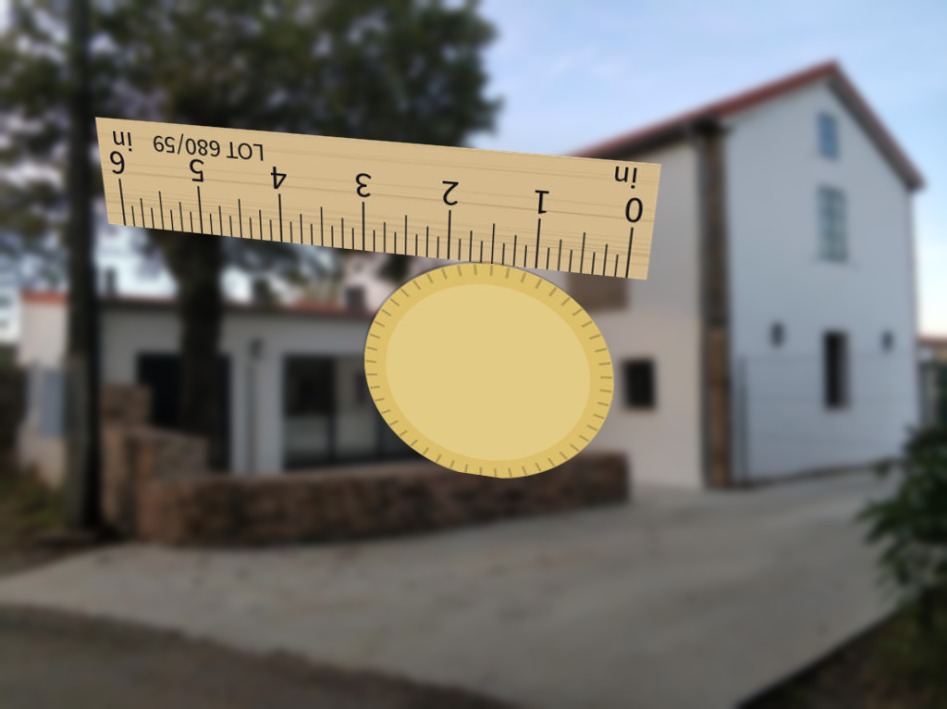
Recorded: 3 in
